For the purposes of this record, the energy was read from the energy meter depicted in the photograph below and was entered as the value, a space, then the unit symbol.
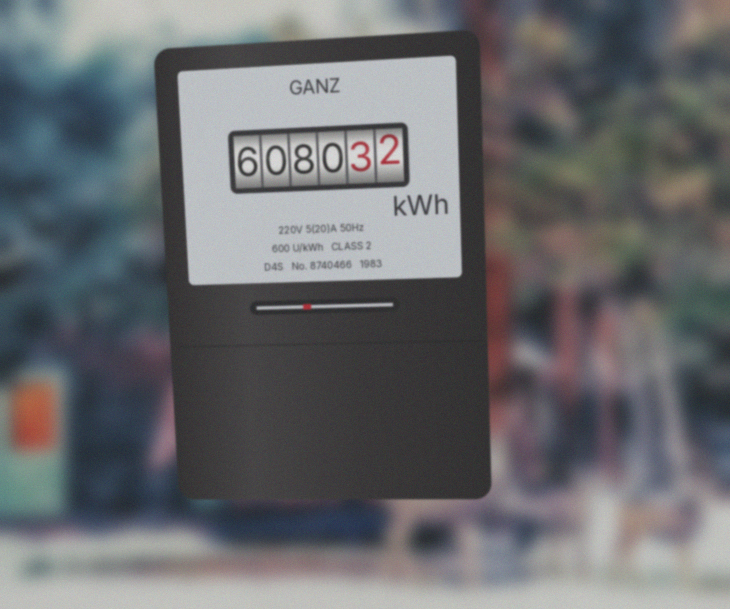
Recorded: 6080.32 kWh
